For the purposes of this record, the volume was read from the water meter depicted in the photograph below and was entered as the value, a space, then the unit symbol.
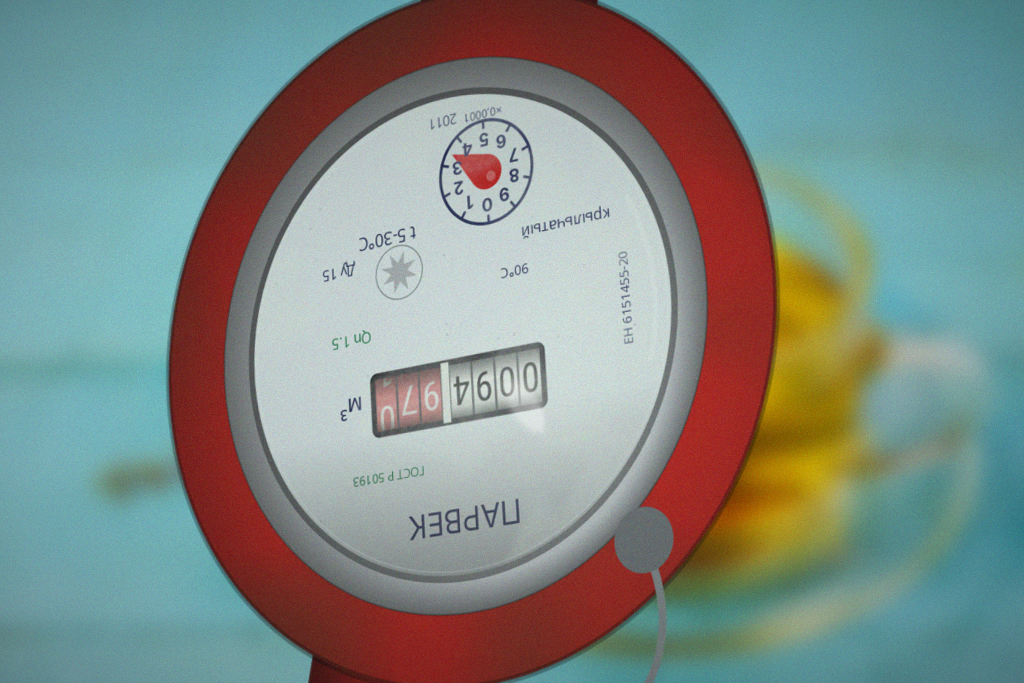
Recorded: 94.9703 m³
